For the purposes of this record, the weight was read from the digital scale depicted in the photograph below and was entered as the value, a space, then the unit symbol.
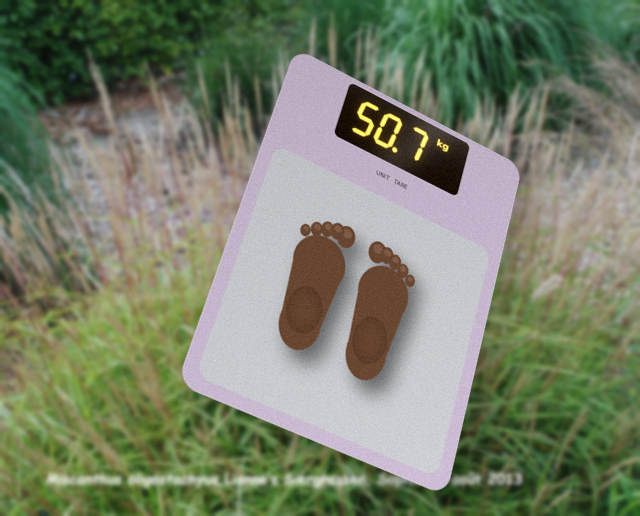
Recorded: 50.7 kg
